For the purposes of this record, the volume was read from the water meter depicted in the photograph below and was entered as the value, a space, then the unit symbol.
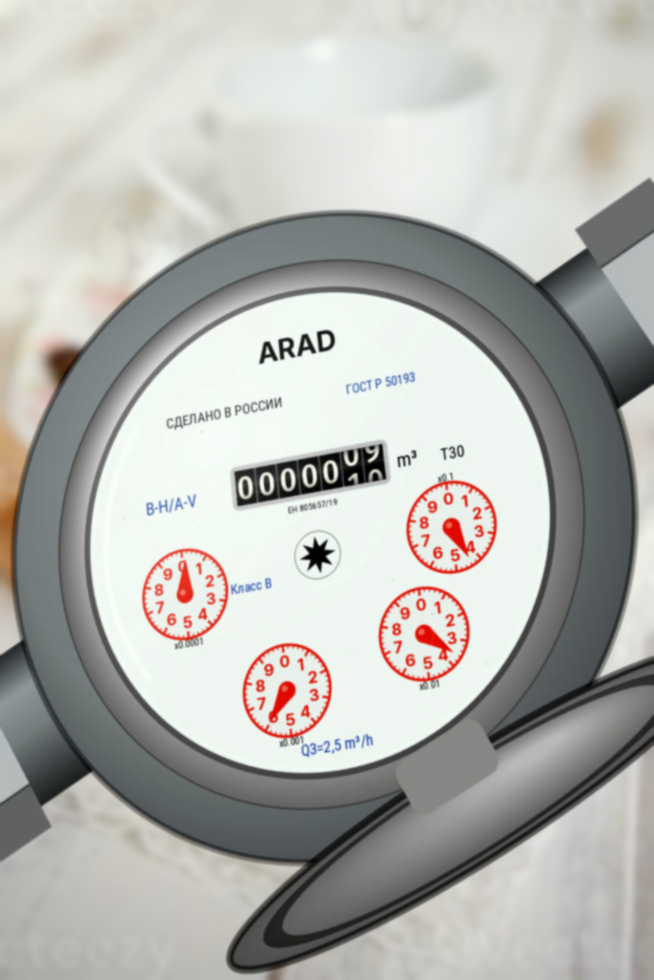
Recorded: 9.4360 m³
